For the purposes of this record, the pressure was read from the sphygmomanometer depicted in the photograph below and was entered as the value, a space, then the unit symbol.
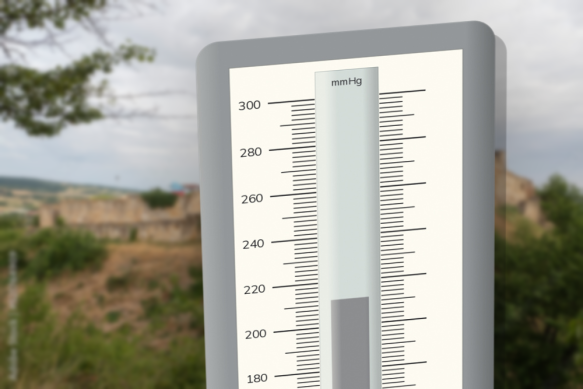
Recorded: 212 mmHg
